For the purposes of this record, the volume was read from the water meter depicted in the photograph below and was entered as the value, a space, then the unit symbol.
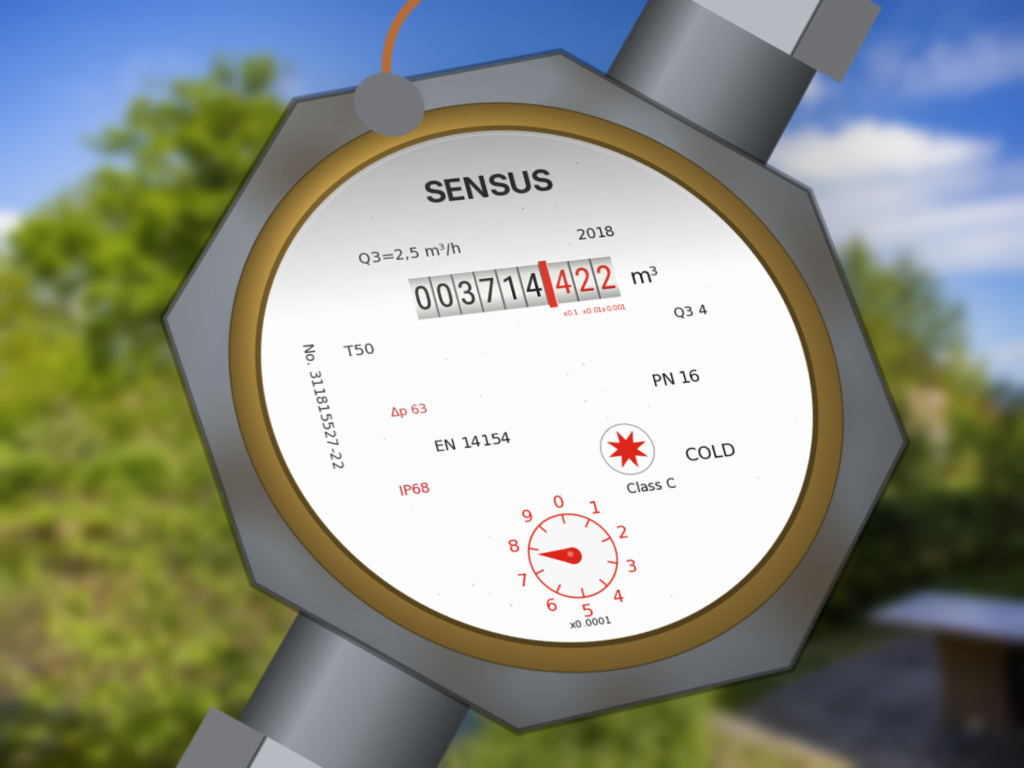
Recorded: 3714.4227 m³
